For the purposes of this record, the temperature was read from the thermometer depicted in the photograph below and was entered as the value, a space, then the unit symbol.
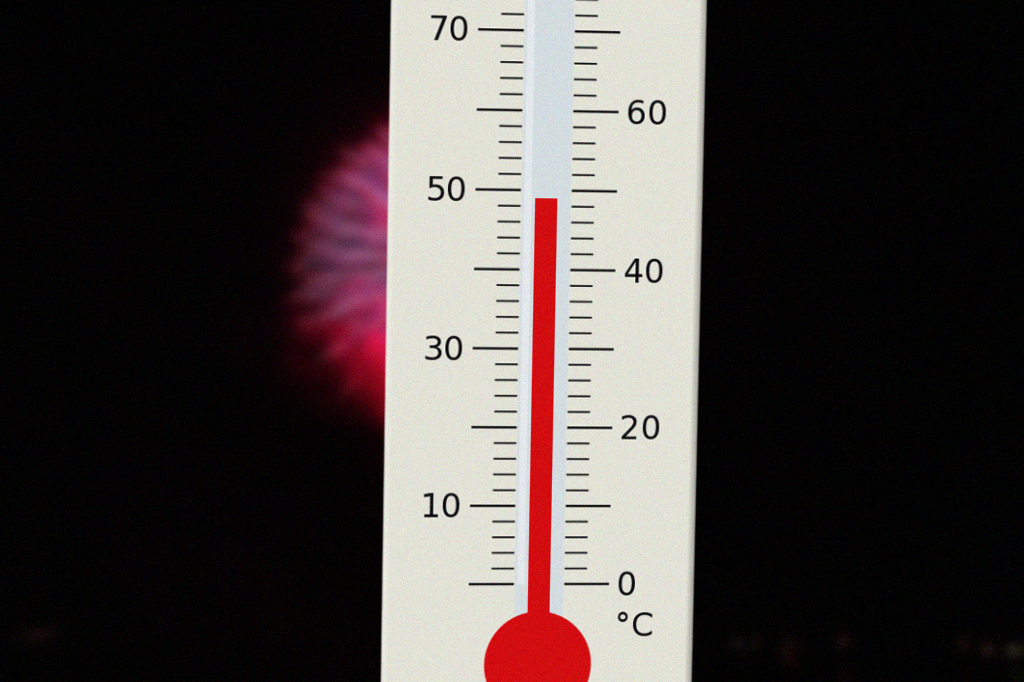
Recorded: 49 °C
